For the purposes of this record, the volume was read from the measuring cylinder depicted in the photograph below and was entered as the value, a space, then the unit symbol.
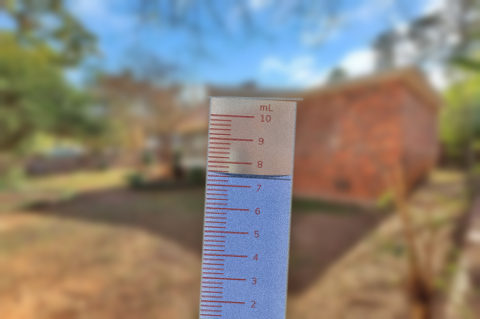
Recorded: 7.4 mL
